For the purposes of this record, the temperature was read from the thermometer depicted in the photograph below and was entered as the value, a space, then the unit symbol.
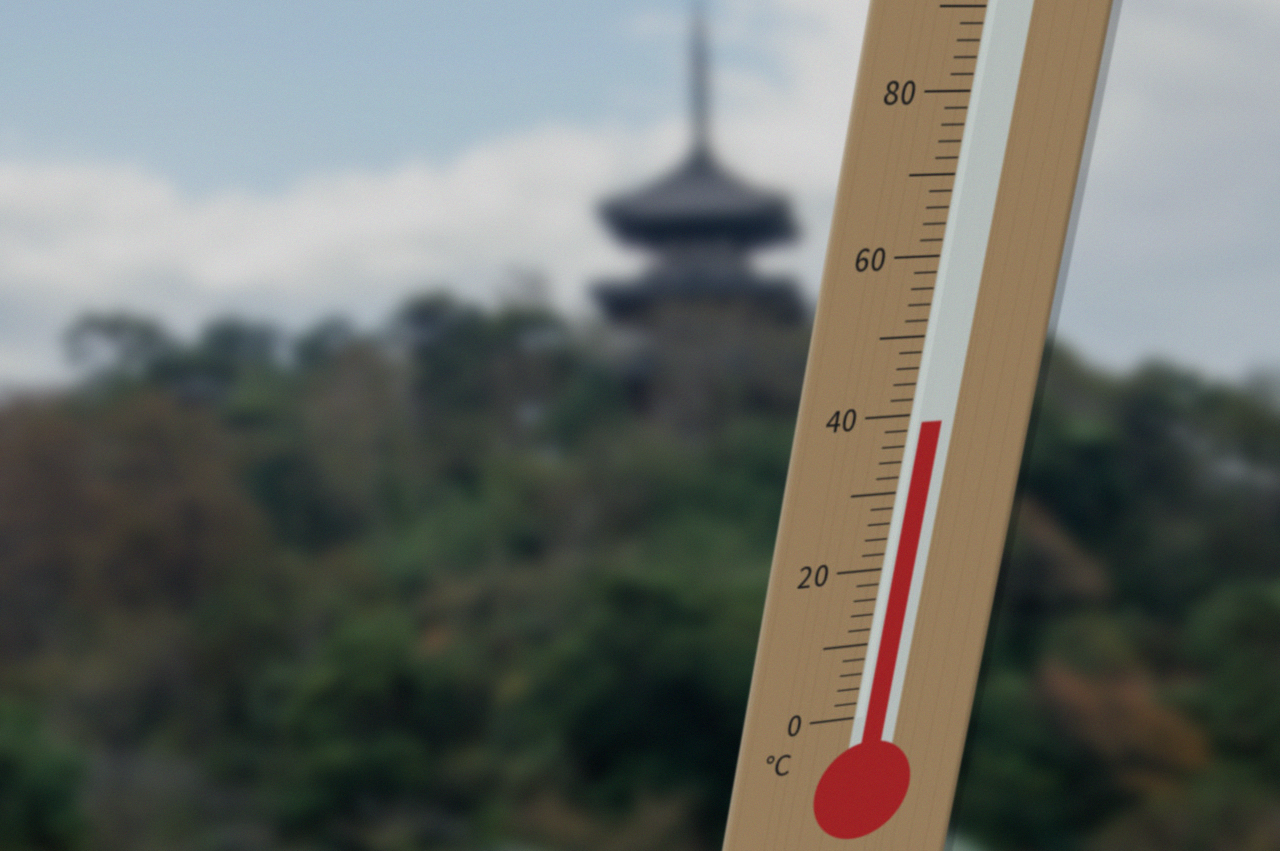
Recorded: 39 °C
